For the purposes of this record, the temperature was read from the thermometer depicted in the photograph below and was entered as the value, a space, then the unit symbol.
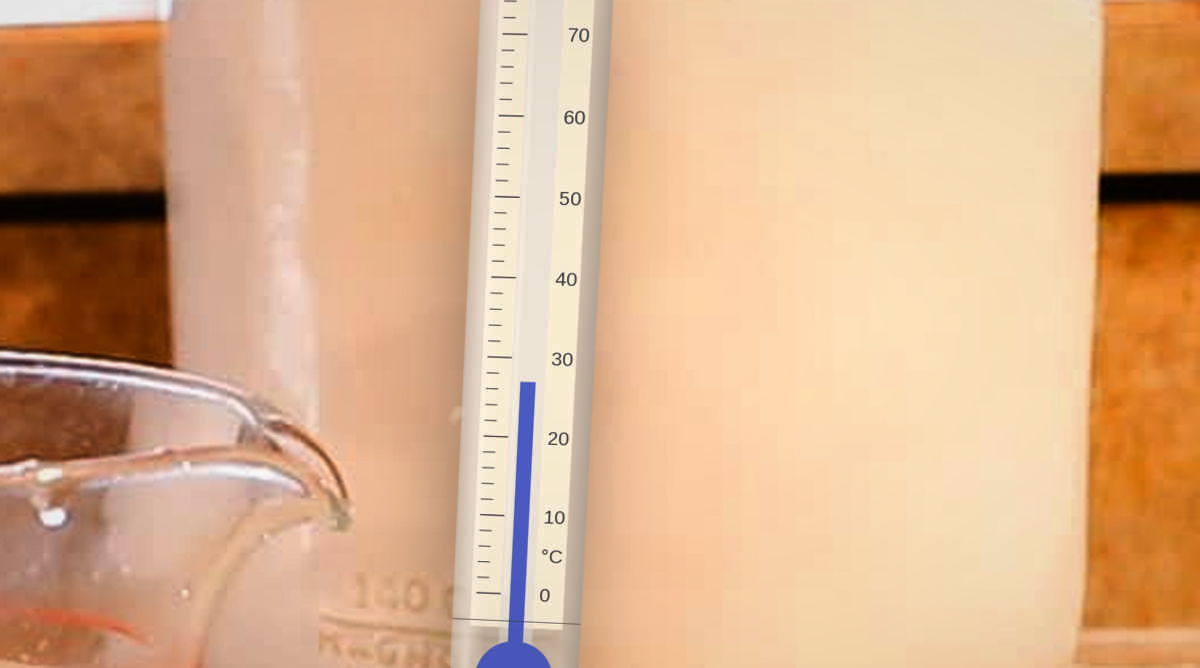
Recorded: 27 °C
